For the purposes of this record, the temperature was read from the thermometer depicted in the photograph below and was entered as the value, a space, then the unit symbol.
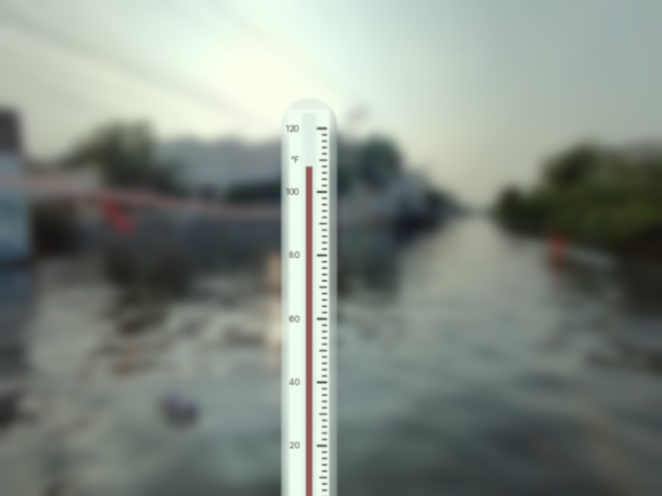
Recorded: 108 °F
